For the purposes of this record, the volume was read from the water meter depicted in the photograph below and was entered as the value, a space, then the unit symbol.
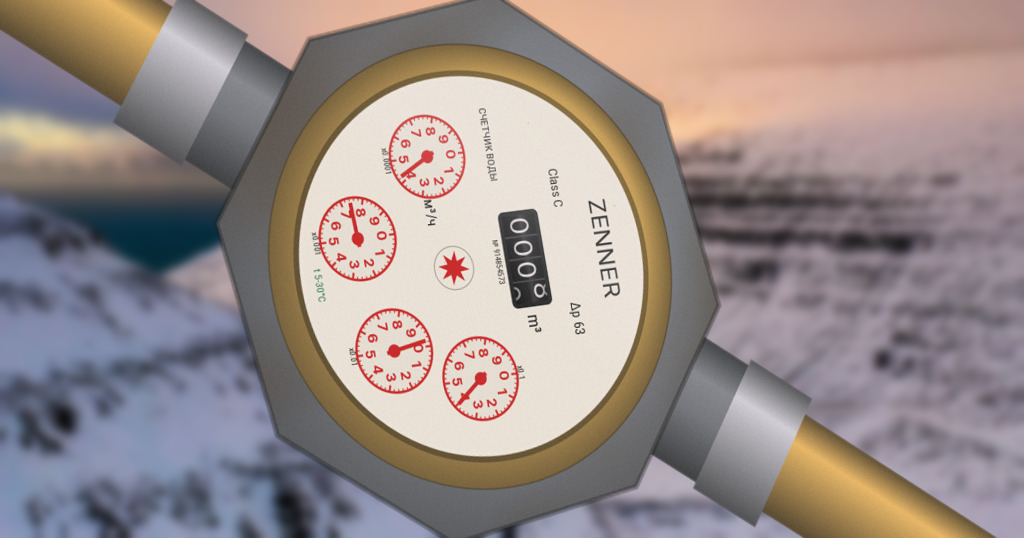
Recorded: 8.3974 m³
